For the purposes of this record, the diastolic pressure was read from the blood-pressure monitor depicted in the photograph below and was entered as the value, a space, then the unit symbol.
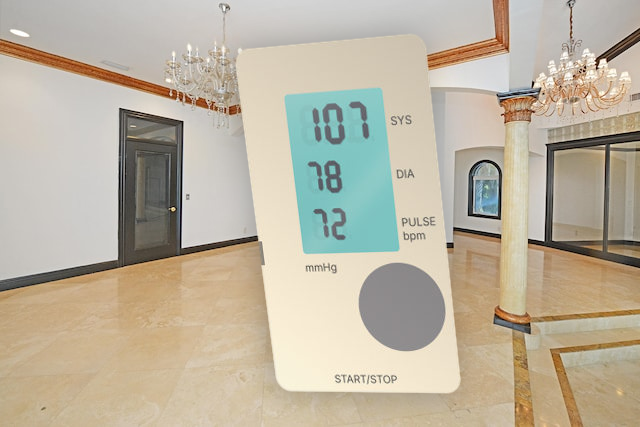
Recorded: 78 mmHg
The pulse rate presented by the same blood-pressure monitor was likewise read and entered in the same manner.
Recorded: 72 bpm
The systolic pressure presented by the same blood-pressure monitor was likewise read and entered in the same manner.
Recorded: 107 mmHg
